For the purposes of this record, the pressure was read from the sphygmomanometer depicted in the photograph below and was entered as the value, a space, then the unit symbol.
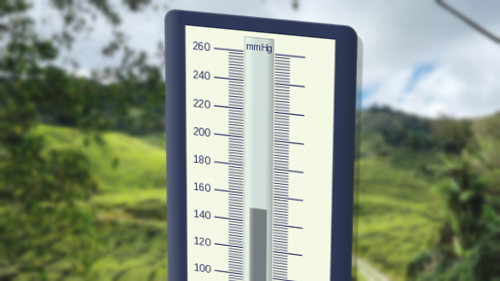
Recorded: 150 mmHg
